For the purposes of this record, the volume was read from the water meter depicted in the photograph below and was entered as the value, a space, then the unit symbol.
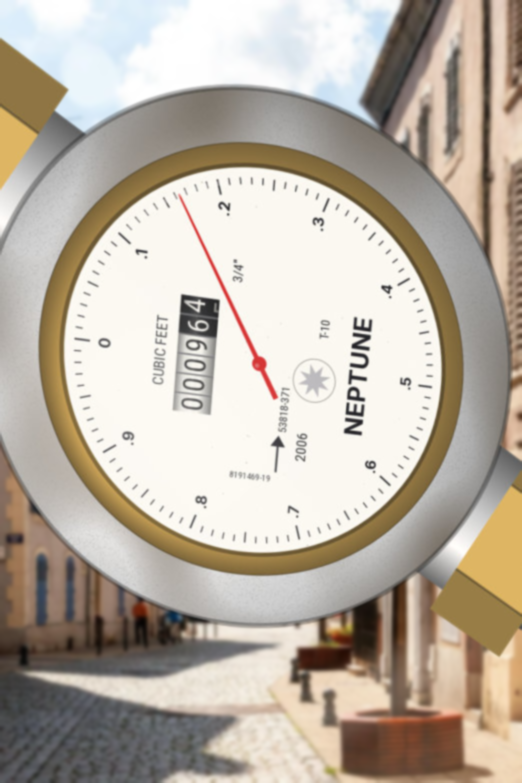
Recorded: 964.16 ft³
